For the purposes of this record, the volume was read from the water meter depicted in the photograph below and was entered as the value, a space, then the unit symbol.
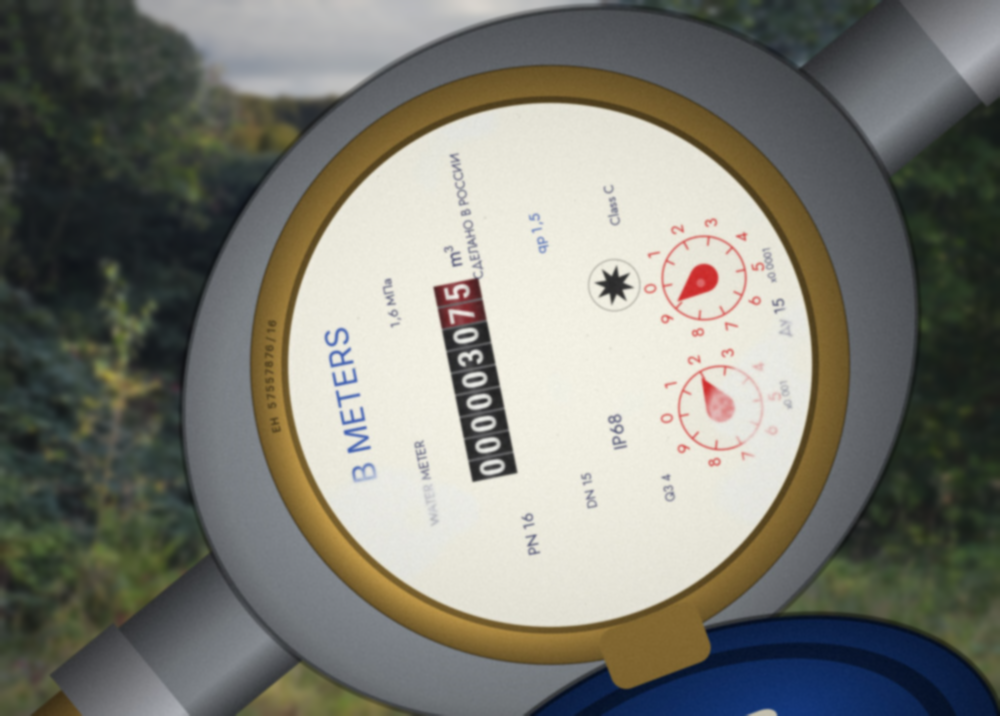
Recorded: 30.7519 m³
